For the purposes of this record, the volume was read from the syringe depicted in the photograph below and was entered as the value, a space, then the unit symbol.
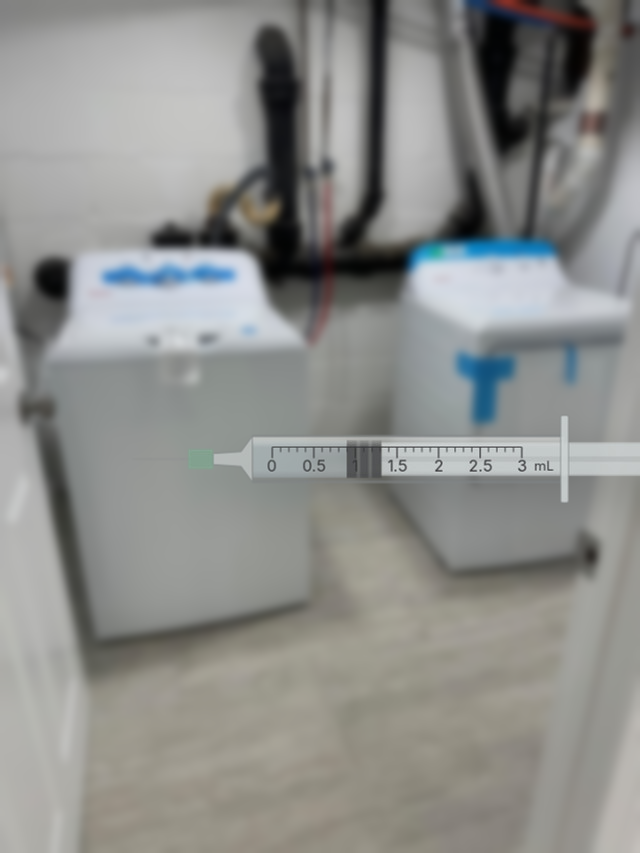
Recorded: 0.9 mL
